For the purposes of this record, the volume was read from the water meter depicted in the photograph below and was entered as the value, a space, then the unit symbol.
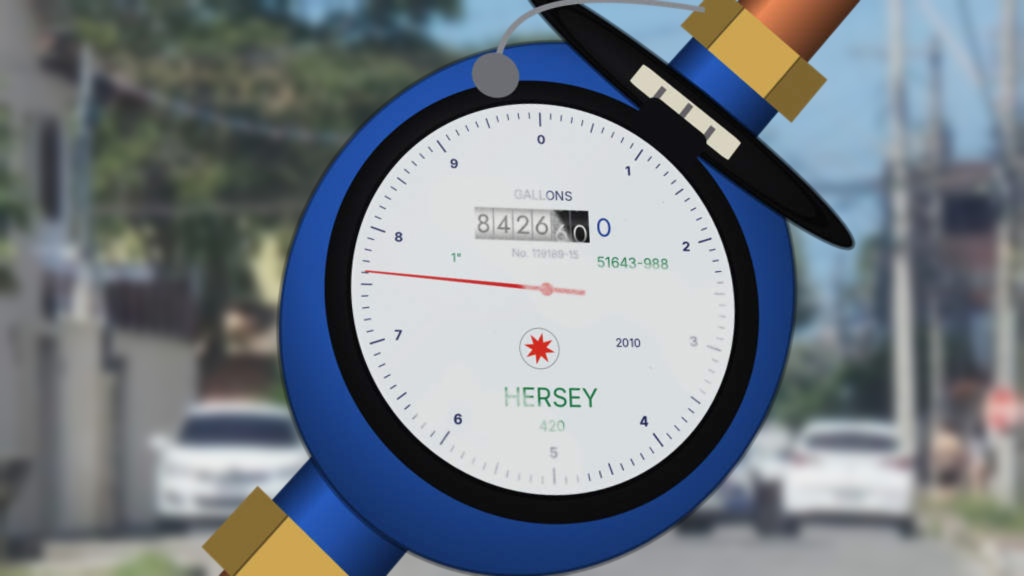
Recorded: 8426597.6 gal
